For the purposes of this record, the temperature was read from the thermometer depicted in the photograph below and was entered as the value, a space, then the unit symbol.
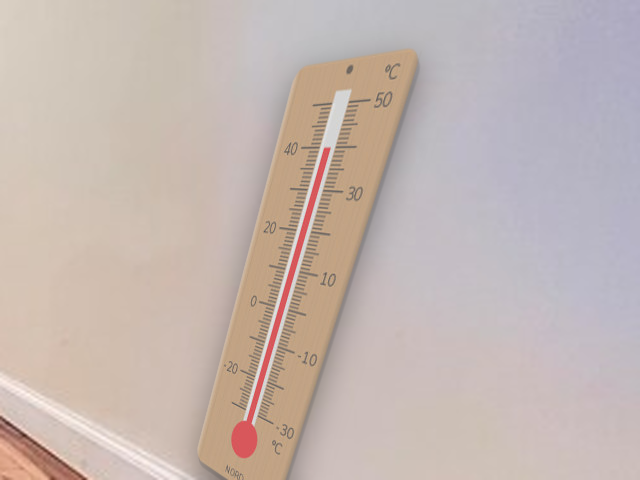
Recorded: 40 °C
